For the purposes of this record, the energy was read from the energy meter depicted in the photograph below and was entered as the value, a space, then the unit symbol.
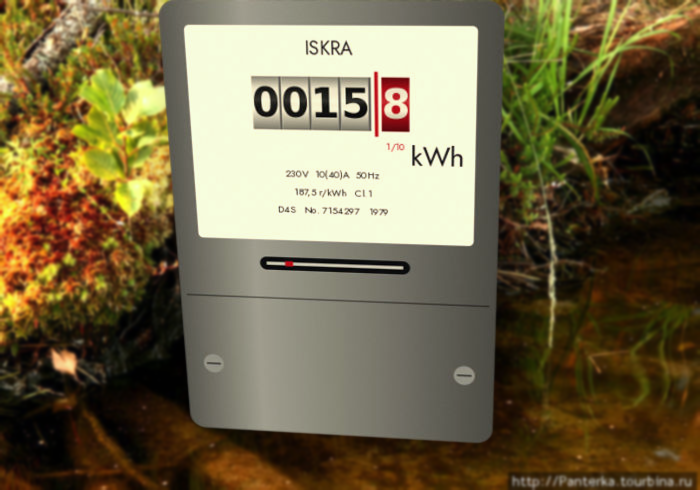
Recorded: 15.8 kWh
